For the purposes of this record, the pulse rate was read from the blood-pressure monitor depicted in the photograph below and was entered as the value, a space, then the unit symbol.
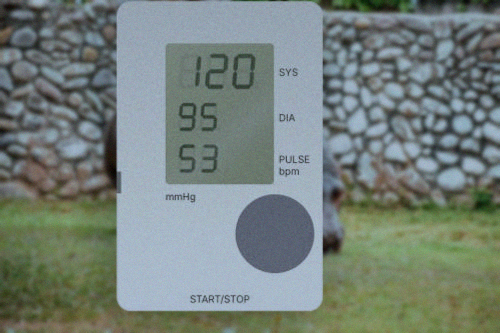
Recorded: 53 bpm
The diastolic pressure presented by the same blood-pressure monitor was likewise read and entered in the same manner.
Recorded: 95 mmHg
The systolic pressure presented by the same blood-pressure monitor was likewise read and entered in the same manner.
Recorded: 120 mmHg
